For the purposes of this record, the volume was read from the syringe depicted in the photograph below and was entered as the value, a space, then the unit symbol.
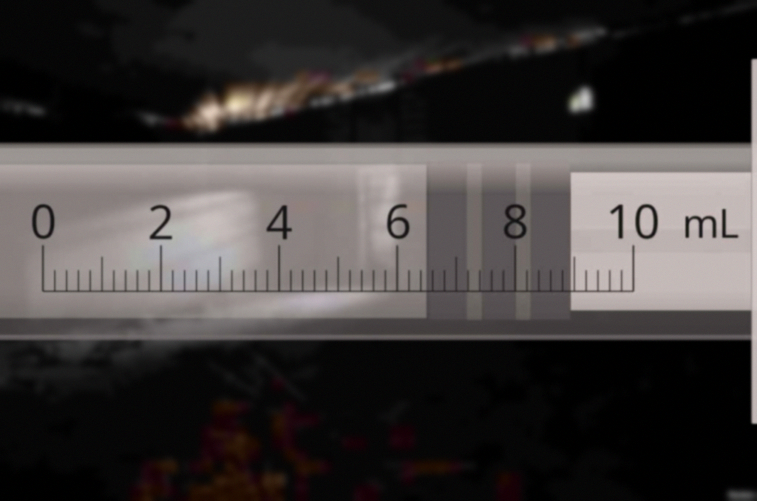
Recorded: 6.5 mL
